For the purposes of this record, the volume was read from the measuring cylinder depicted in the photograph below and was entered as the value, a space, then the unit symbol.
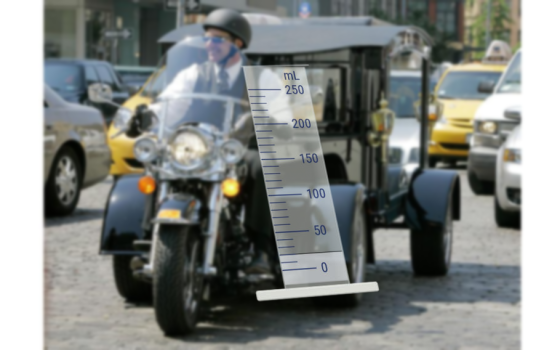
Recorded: 20 mL
